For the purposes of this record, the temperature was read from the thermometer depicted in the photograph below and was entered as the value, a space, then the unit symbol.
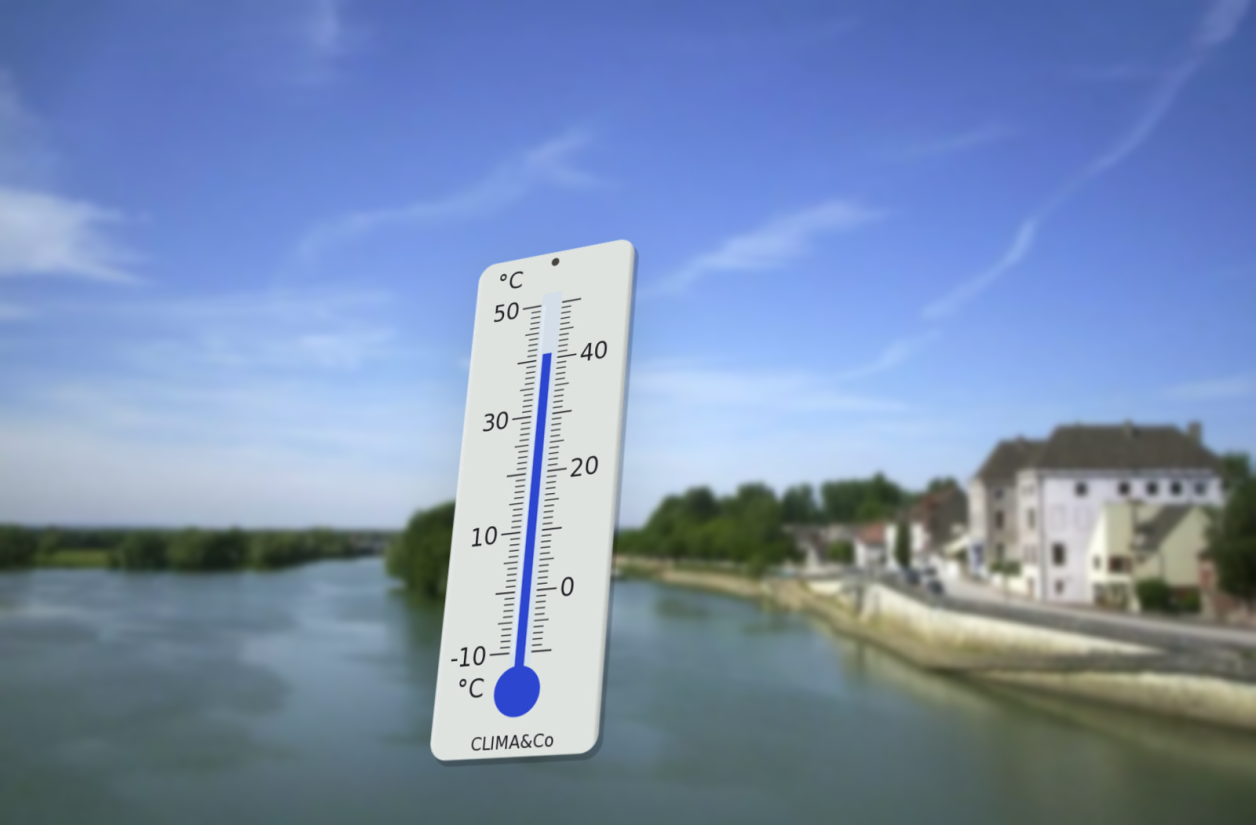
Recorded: 41 °C
